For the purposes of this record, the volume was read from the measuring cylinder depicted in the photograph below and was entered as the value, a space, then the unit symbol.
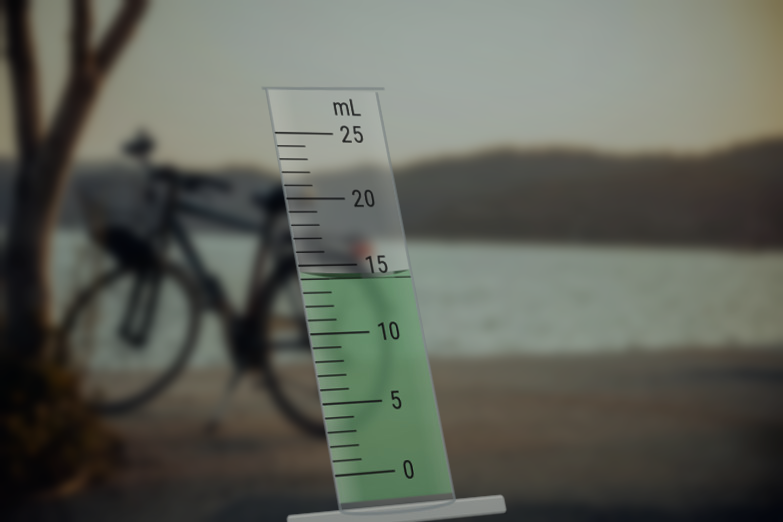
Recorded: 14 mL
